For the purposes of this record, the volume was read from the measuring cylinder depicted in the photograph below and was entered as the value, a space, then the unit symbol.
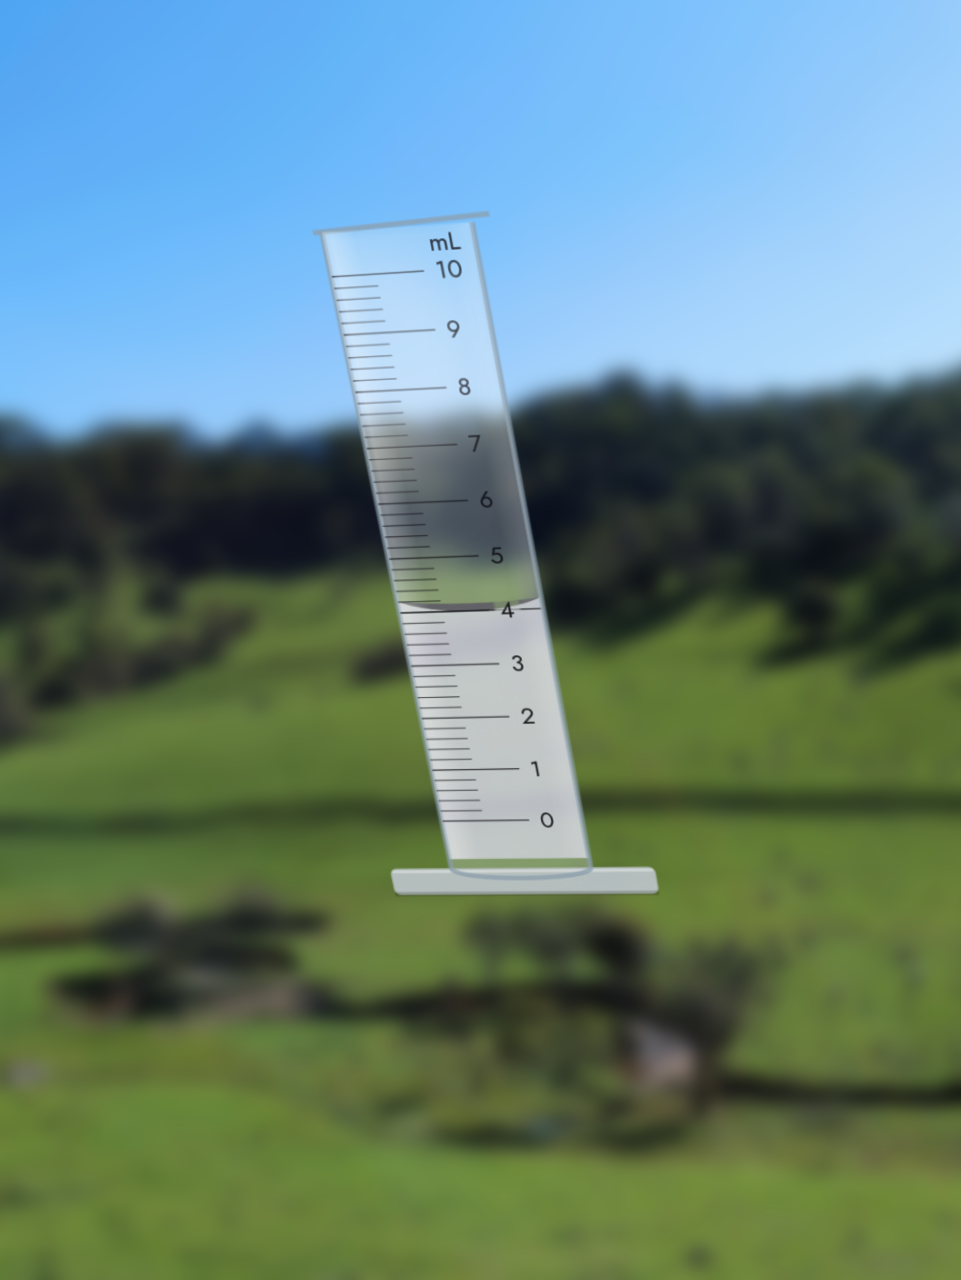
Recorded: 4 mL
